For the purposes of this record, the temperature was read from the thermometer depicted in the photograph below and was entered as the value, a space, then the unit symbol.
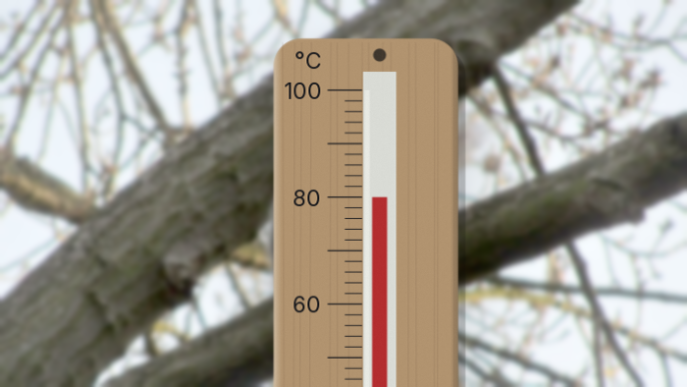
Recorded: 80 °C
